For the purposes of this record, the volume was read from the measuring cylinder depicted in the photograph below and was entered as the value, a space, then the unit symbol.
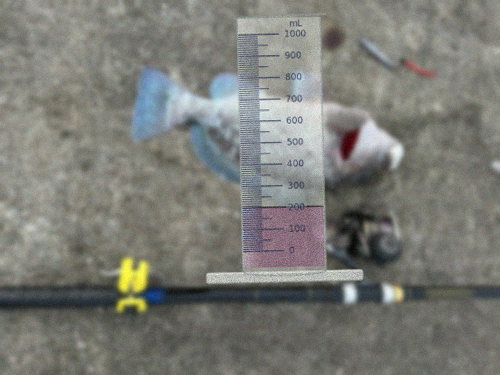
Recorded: 200 mL
